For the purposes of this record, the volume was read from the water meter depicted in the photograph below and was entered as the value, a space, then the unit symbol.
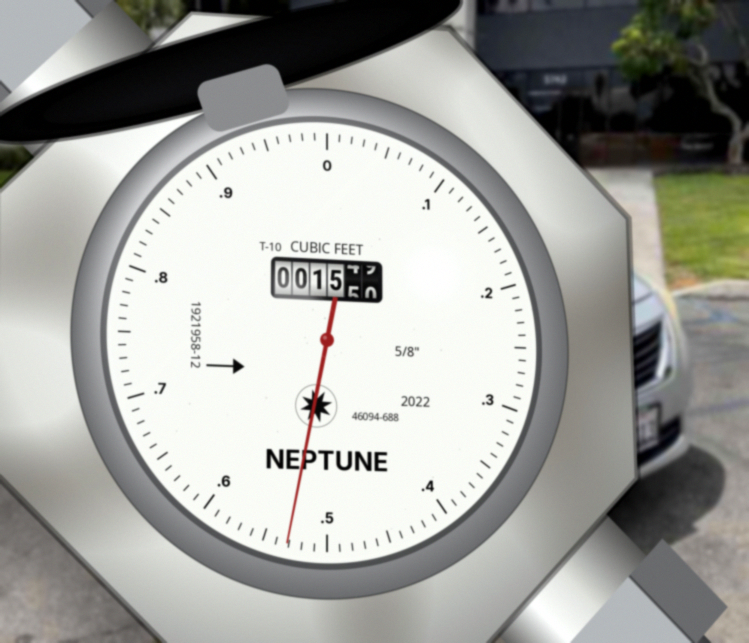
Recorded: 1549.53 ft³
